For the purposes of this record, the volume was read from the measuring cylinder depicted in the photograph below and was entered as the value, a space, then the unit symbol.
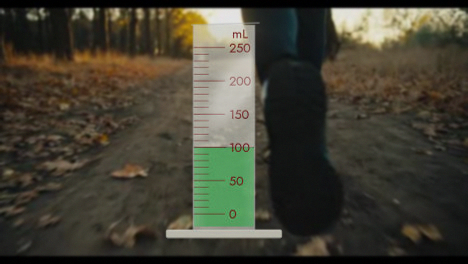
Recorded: 100 mL
